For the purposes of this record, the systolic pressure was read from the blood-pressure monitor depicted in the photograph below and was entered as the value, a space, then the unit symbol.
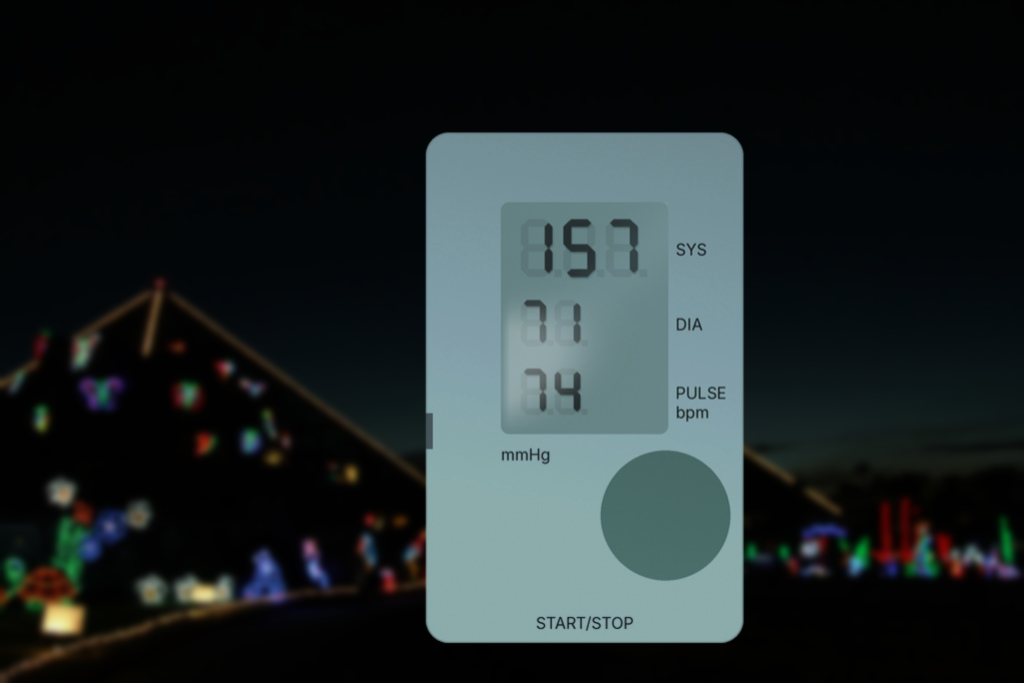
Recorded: 157 mmHg
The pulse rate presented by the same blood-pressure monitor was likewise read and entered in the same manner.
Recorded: 74 bpm
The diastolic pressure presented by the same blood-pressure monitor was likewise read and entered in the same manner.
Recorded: 71 mmHg
